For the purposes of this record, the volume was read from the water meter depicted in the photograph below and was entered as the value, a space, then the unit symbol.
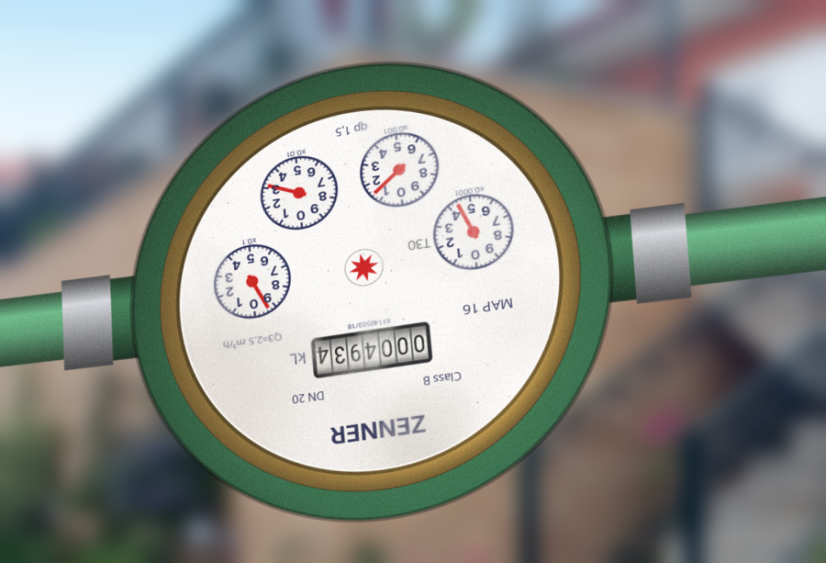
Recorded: 4933.9314 kL
